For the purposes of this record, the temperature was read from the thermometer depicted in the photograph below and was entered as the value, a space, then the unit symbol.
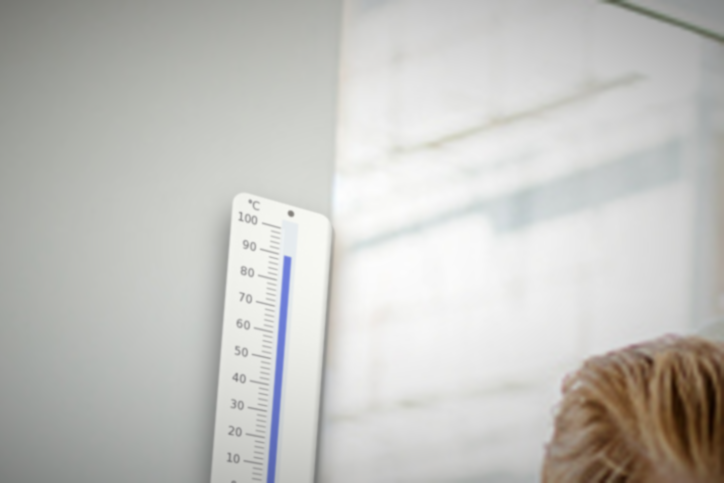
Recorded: 90 °C
